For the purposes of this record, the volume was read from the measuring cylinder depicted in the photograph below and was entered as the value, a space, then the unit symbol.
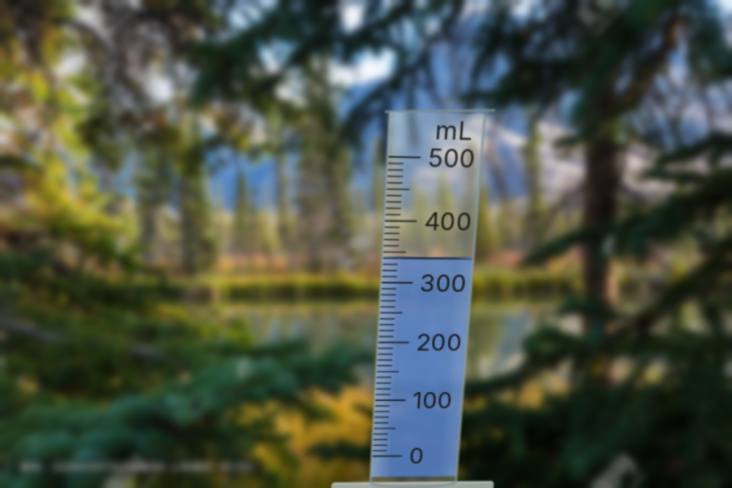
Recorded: 340 mL
